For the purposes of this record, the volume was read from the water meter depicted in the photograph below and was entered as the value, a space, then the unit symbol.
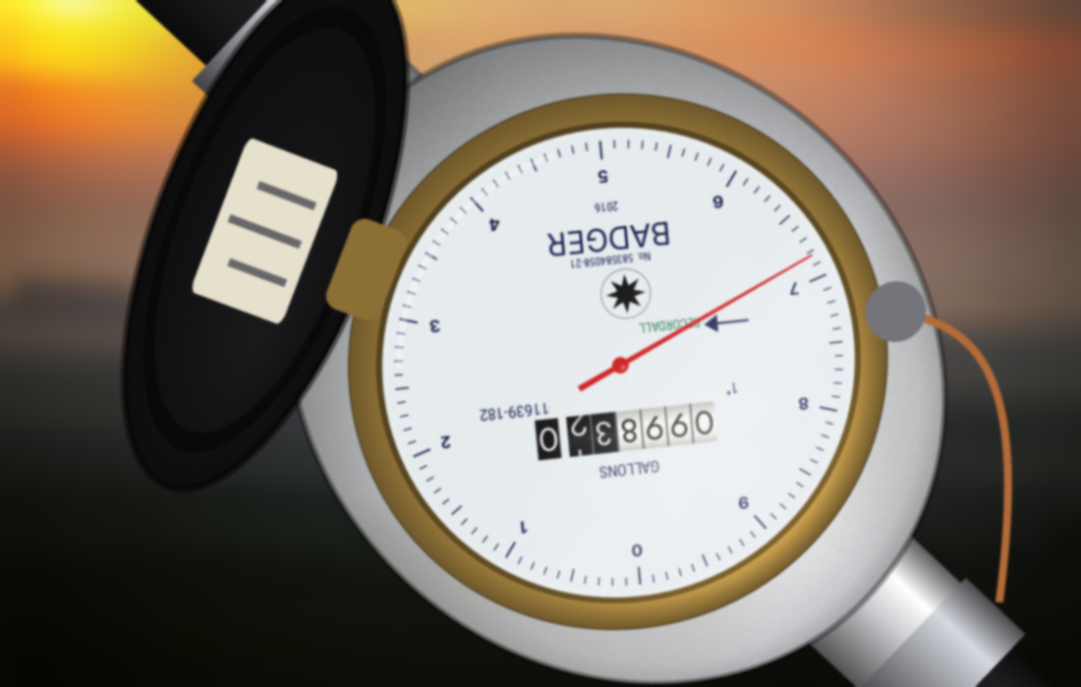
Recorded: 998316.8 gal
